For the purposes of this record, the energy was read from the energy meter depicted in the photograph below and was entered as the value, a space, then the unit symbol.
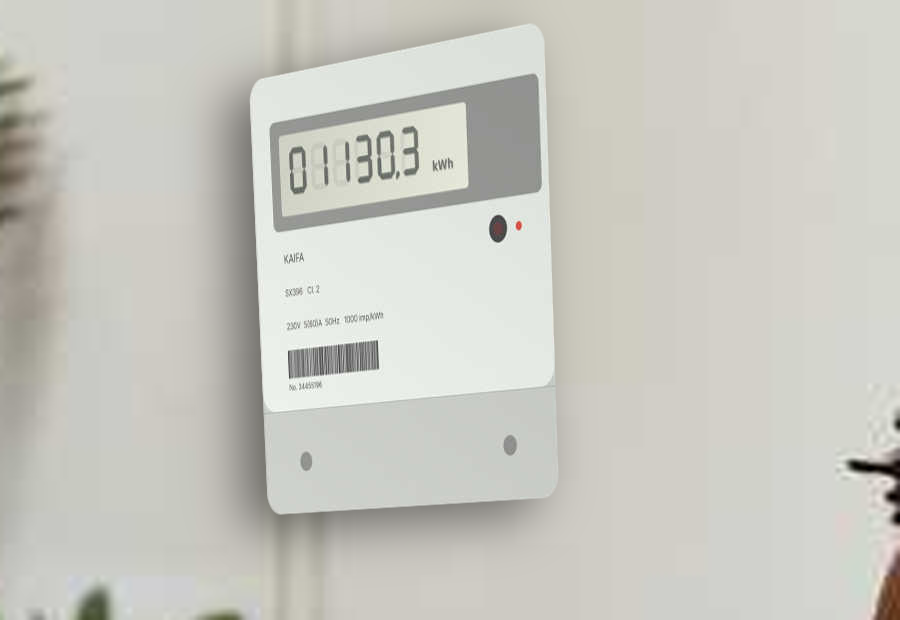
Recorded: 1130.3 kWh
